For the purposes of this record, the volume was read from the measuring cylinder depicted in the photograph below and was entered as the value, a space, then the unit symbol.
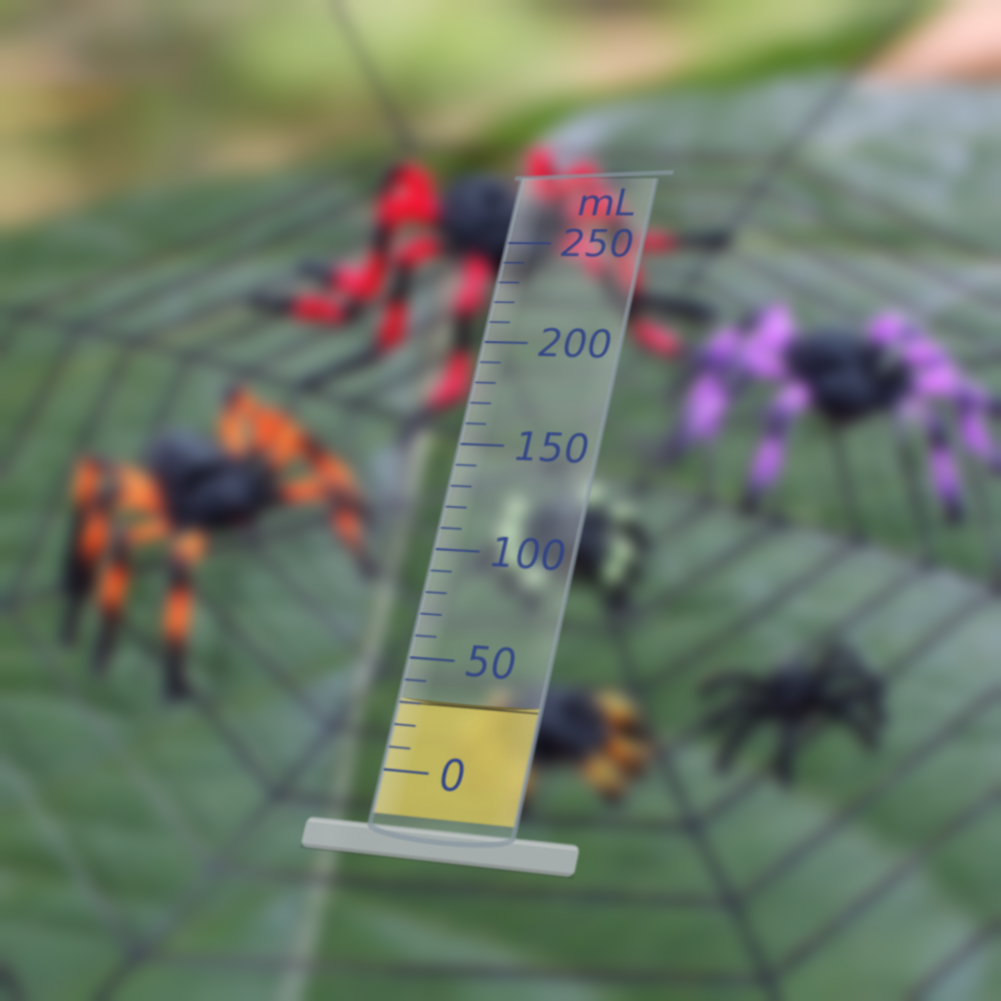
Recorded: 30 mL
